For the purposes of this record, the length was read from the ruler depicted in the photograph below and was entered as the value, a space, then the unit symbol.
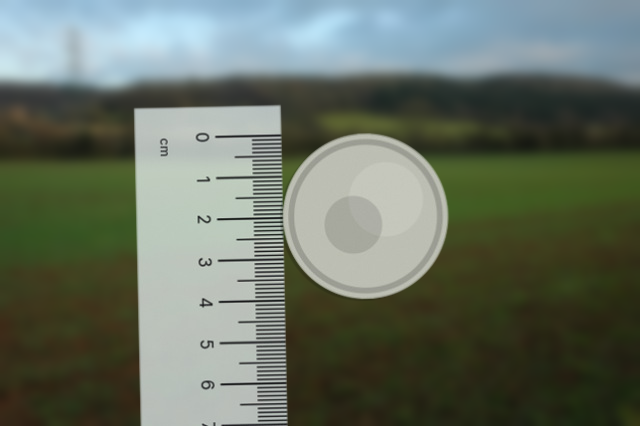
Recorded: 4 cm
